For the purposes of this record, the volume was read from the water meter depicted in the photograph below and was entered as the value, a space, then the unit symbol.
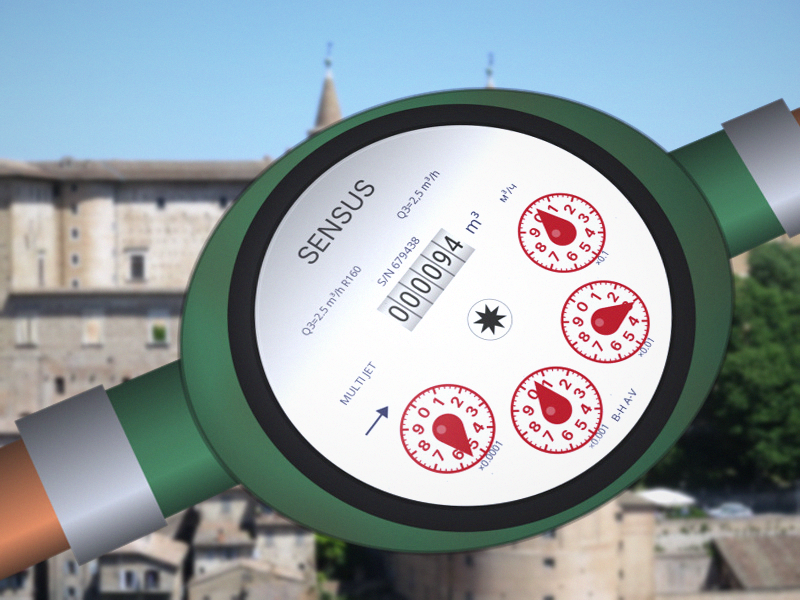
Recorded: 94.0305 m³
